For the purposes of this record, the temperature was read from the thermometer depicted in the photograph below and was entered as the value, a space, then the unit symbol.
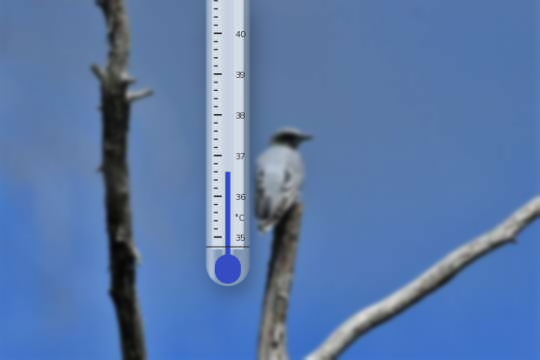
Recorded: 36.6 °C
